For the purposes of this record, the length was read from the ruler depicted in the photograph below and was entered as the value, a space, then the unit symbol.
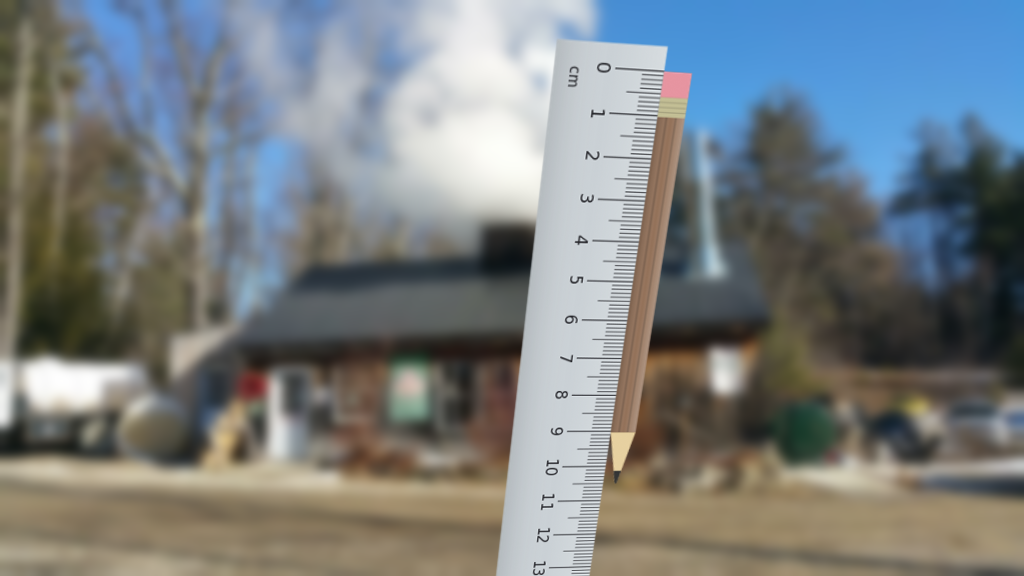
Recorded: 10.5 cm
